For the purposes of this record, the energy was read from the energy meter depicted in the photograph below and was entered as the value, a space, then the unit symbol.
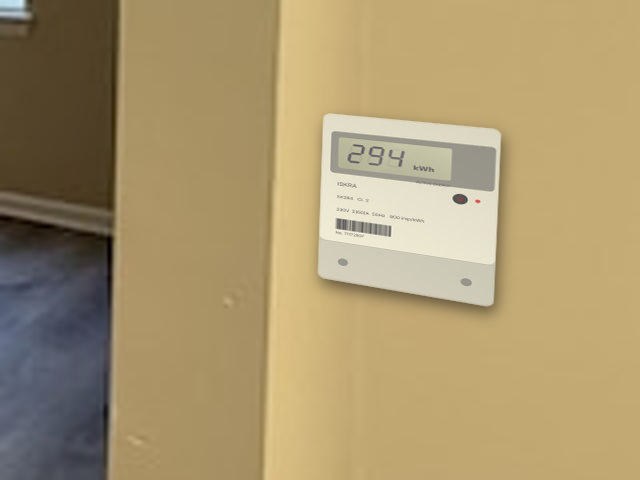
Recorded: 294 kWh
